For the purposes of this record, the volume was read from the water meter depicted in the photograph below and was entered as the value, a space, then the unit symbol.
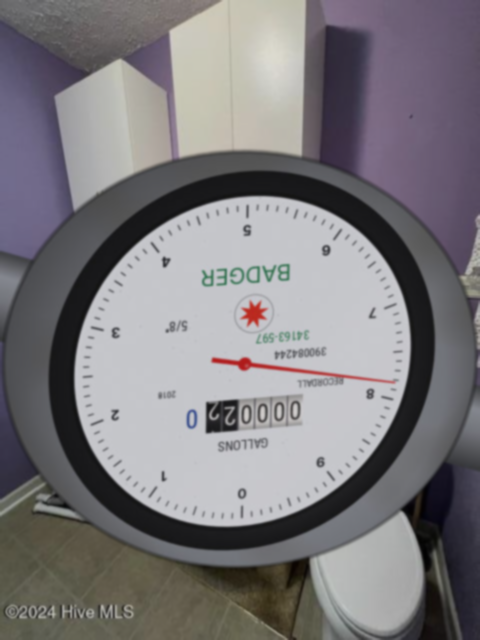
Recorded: 217.8 gal
